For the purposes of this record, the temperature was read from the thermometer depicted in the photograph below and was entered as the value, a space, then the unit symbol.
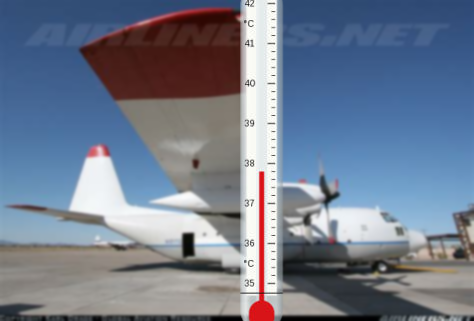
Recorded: 37.8 °C
